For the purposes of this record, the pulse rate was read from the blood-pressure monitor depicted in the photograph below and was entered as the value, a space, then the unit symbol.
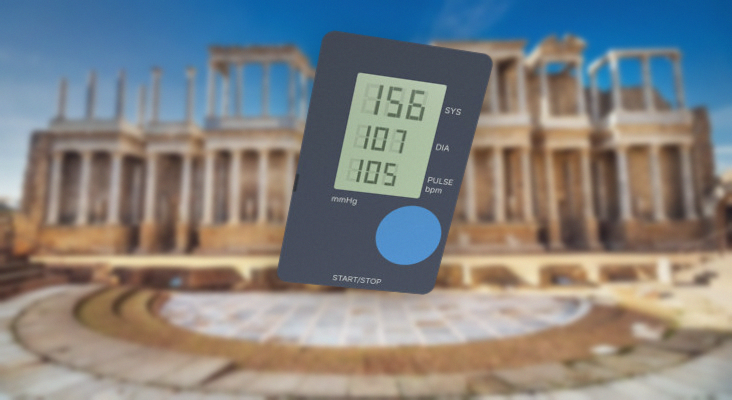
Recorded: 105 bpm
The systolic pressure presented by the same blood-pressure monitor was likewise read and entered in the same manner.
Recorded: 156 mmHg
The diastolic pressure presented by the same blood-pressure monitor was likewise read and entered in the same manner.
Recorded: 107 mmHg
